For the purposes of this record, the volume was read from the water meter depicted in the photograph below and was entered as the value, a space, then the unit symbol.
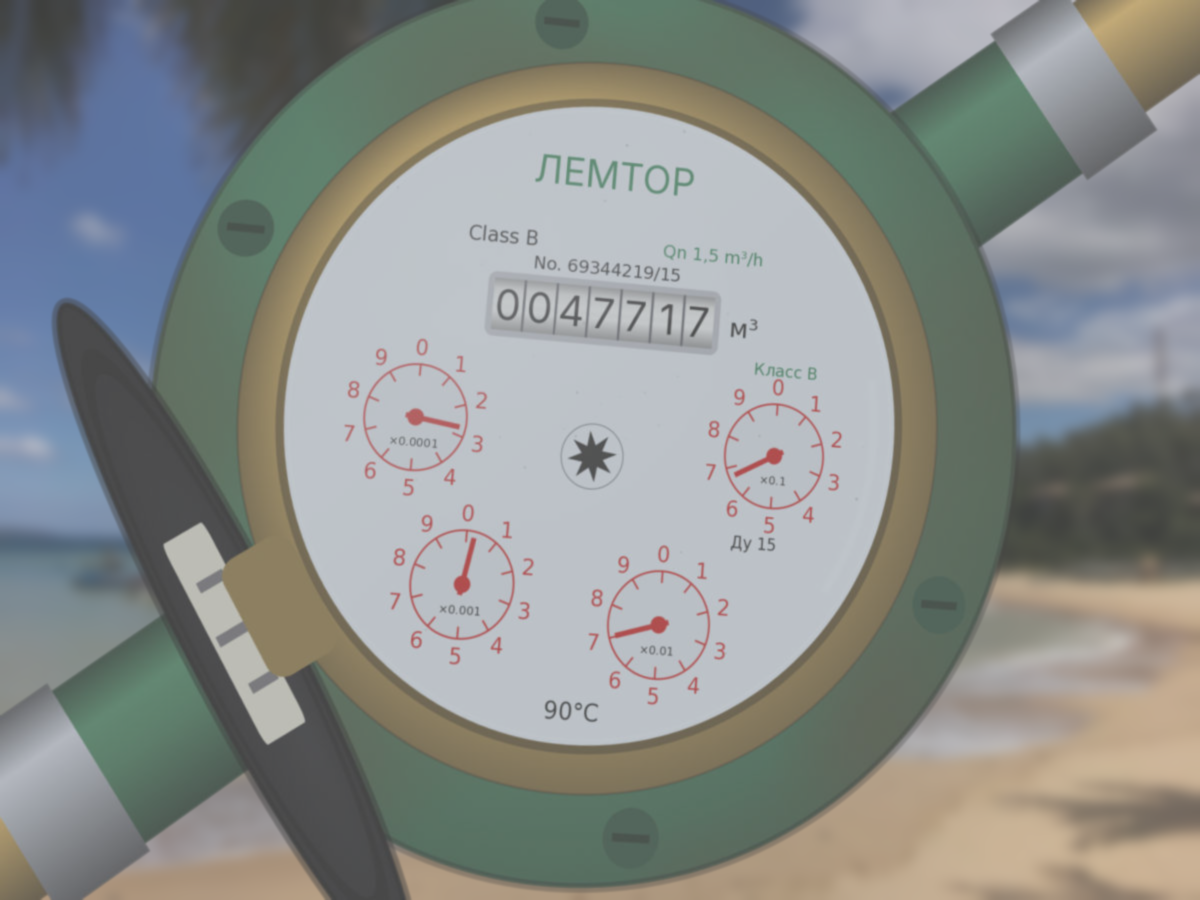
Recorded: 47717.6702 m³
